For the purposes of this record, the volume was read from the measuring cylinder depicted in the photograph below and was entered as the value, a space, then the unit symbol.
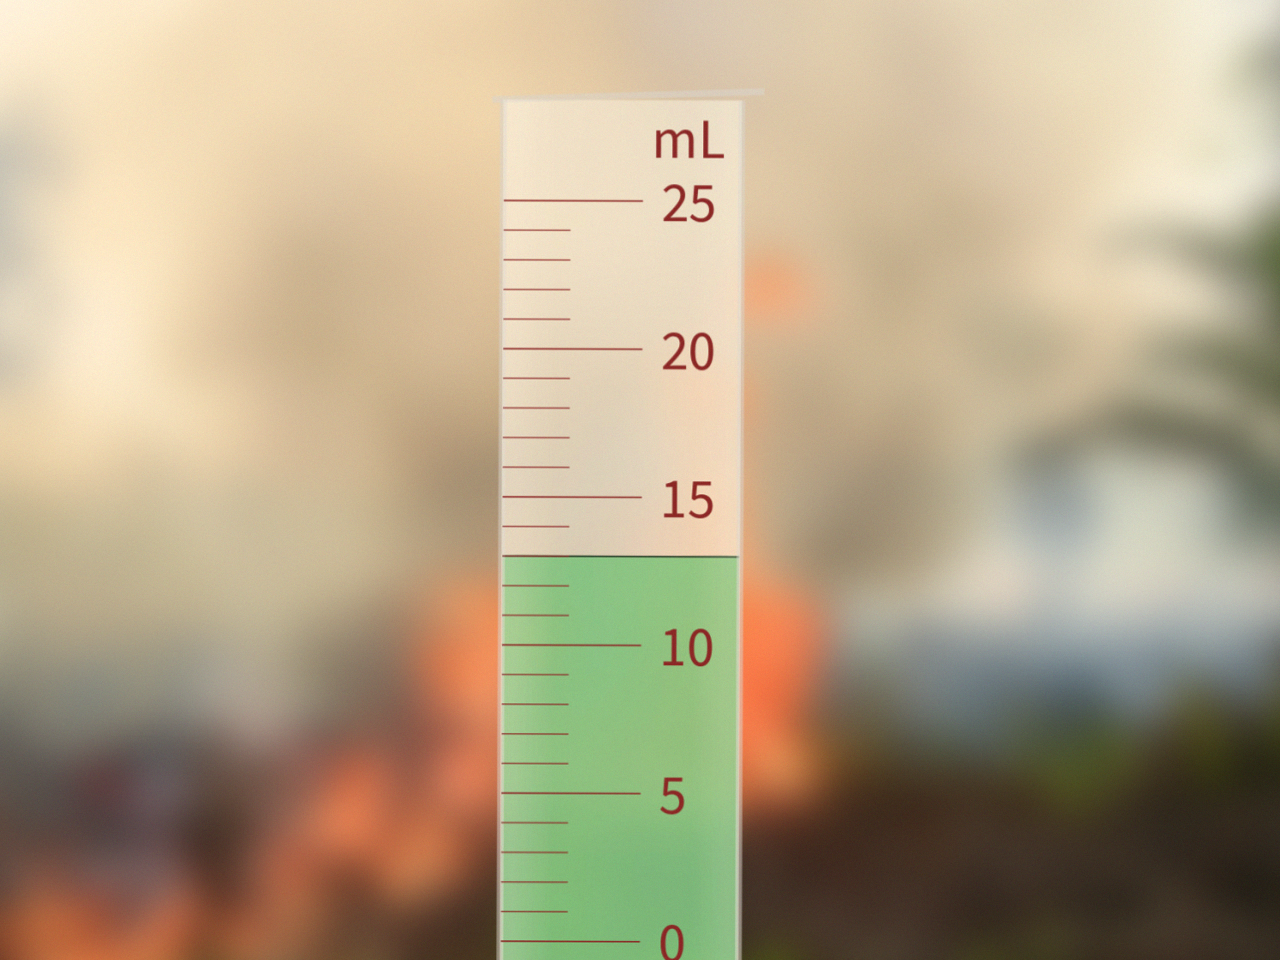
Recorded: 13 mL
